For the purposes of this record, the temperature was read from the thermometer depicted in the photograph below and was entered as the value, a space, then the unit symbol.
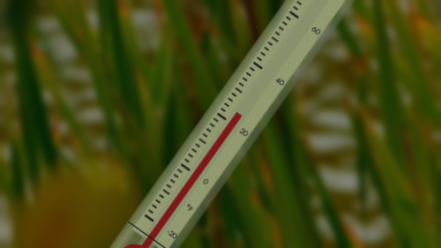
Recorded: 24 °F
